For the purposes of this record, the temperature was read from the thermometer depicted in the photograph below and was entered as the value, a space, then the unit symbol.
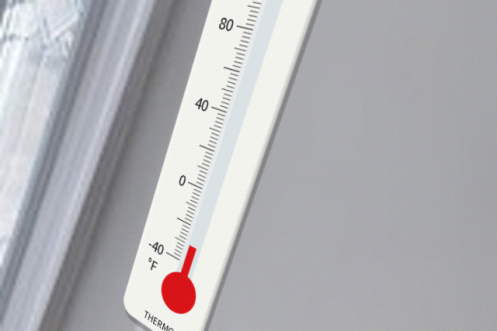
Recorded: -30 °F
